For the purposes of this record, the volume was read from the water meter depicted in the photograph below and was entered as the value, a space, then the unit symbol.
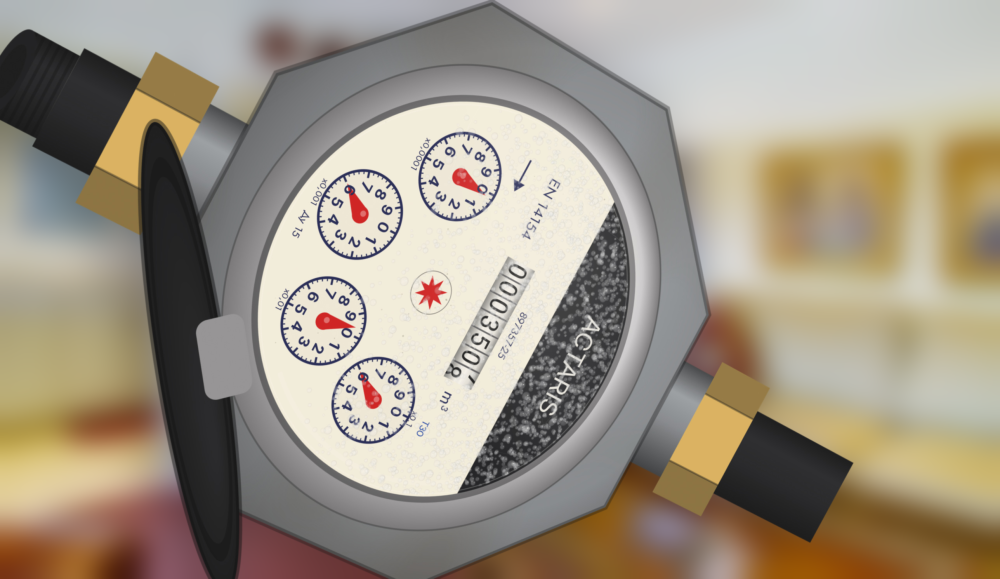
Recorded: 3507.5960 m³
